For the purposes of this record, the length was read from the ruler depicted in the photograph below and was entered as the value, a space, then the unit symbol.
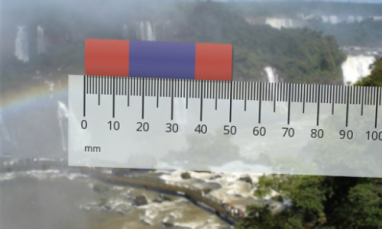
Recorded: 50 mm
